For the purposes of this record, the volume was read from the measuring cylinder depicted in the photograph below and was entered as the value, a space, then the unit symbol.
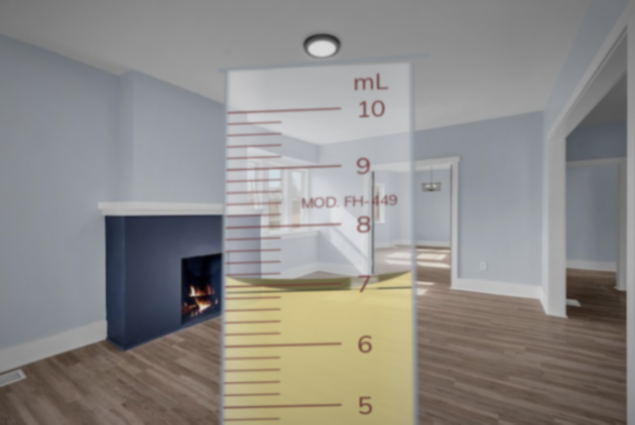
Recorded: 6.9 mL
